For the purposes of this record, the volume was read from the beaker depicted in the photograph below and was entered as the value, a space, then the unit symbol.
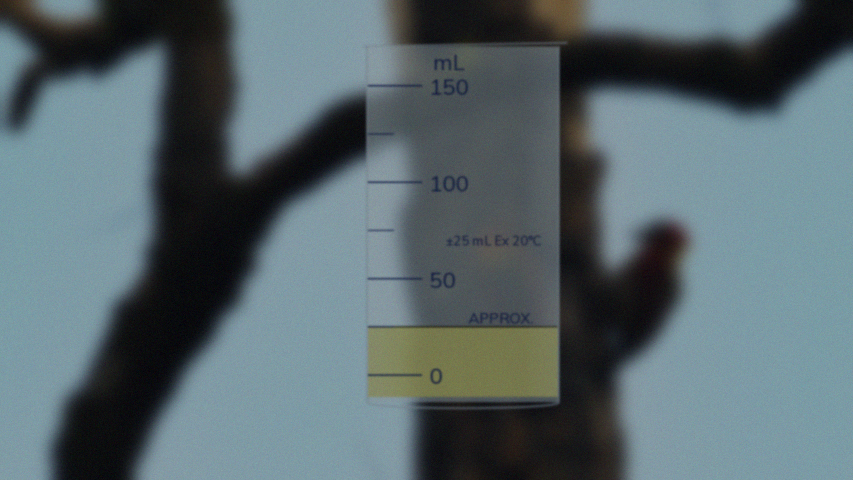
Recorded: 25 mL
